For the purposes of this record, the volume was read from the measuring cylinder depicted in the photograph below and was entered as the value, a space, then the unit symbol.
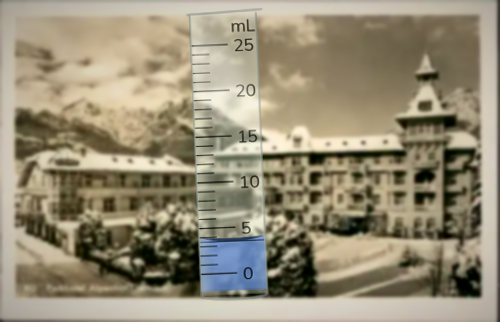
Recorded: 3.5 mL
